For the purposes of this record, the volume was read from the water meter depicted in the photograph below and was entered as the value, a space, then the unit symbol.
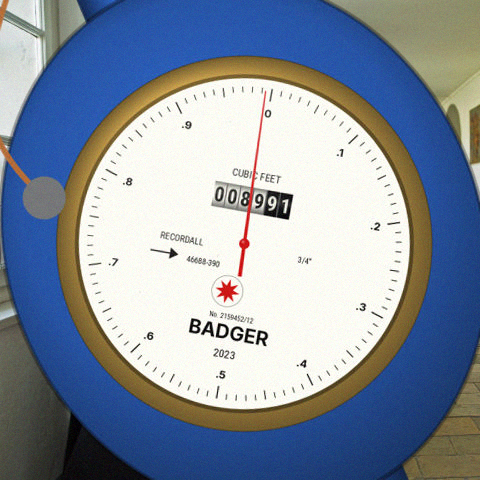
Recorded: 8990.99 ft³
